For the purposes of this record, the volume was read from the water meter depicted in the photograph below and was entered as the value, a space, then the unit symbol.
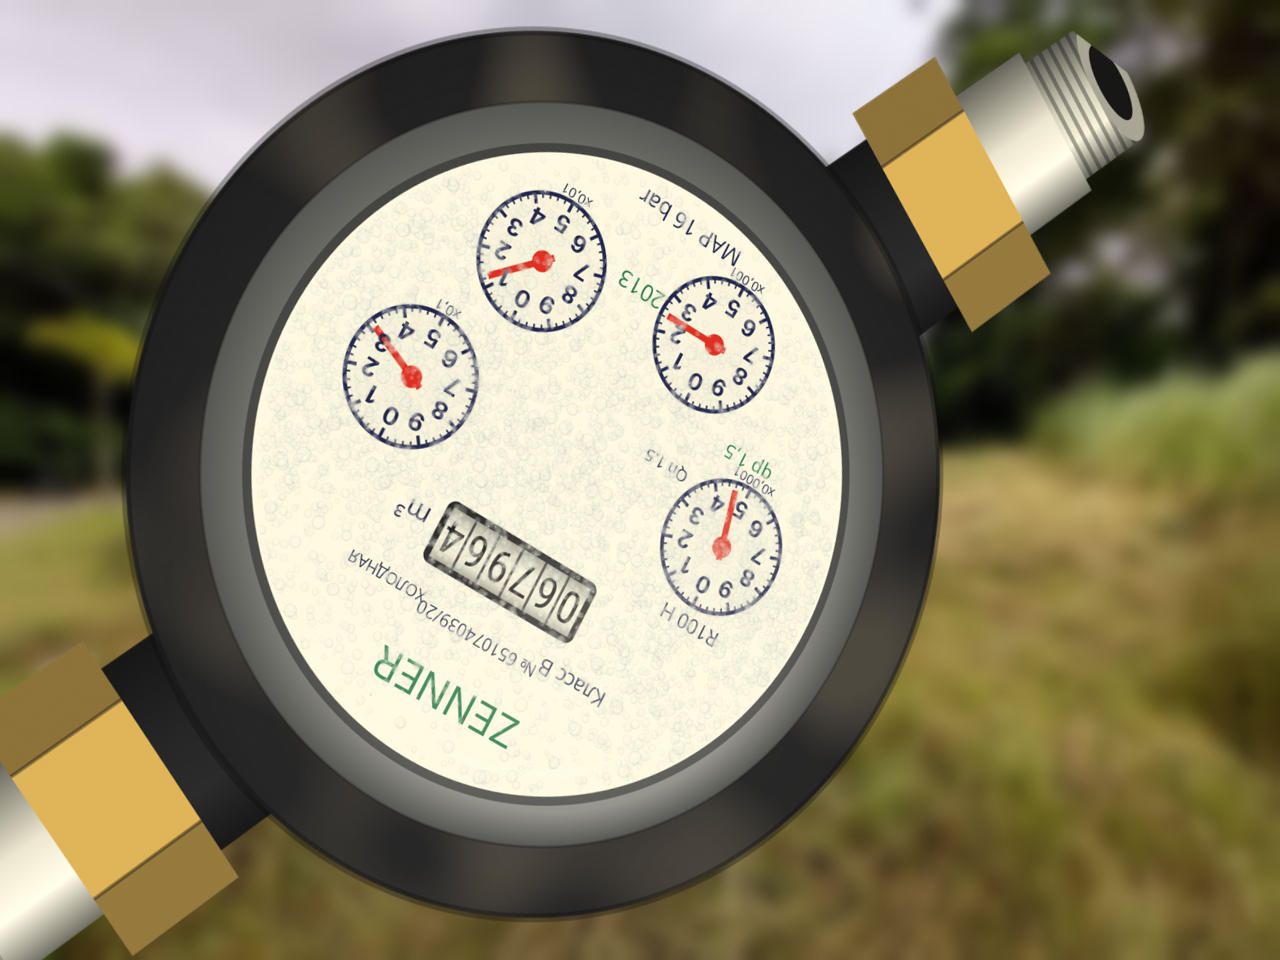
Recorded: 67964.3124 m³
